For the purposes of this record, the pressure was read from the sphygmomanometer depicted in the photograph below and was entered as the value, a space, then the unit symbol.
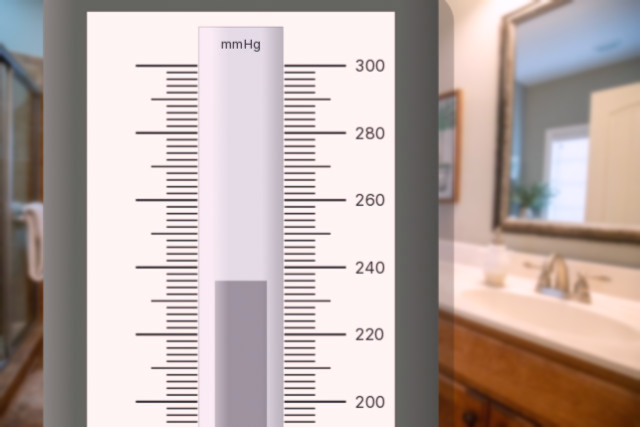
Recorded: 236 mmHg
